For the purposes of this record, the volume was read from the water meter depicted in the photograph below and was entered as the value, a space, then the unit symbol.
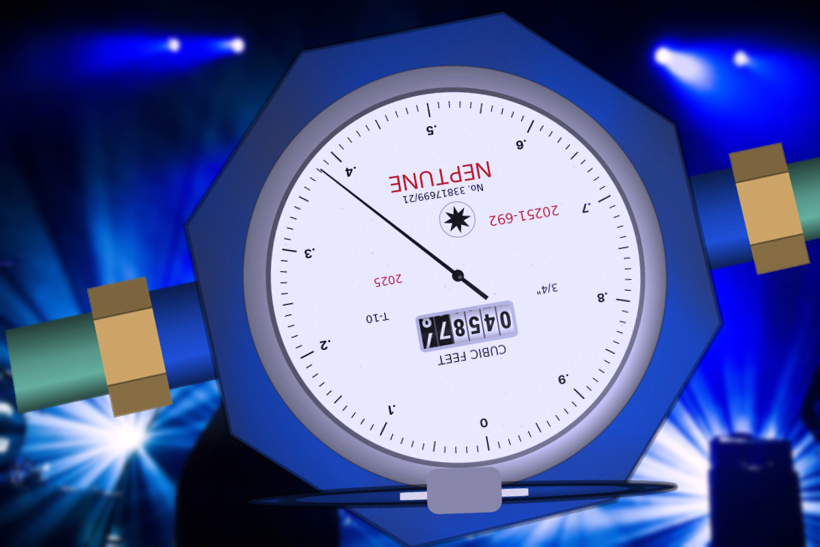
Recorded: 45877.38 ft³
